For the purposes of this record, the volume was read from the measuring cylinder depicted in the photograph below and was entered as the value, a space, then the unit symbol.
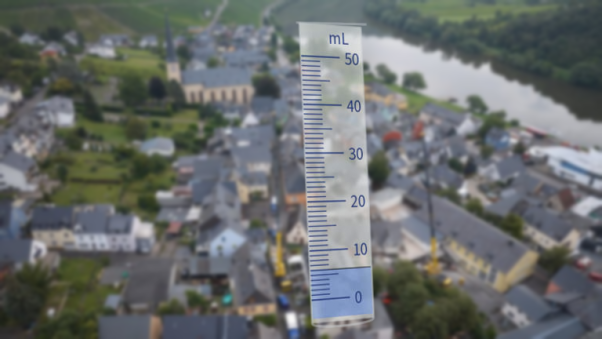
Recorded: 6 mL
